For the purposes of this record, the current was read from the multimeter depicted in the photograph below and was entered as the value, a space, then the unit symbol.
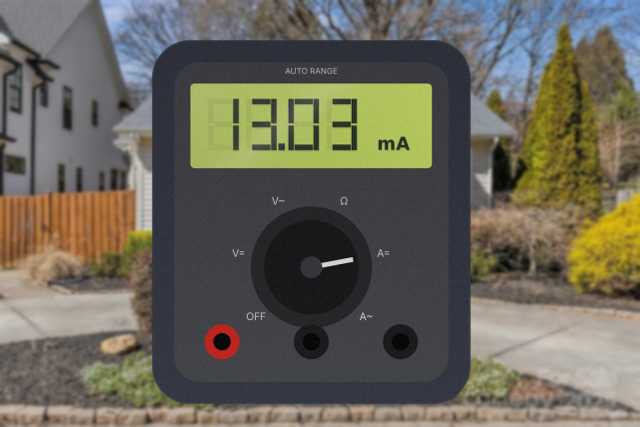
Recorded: 13.03 mA
